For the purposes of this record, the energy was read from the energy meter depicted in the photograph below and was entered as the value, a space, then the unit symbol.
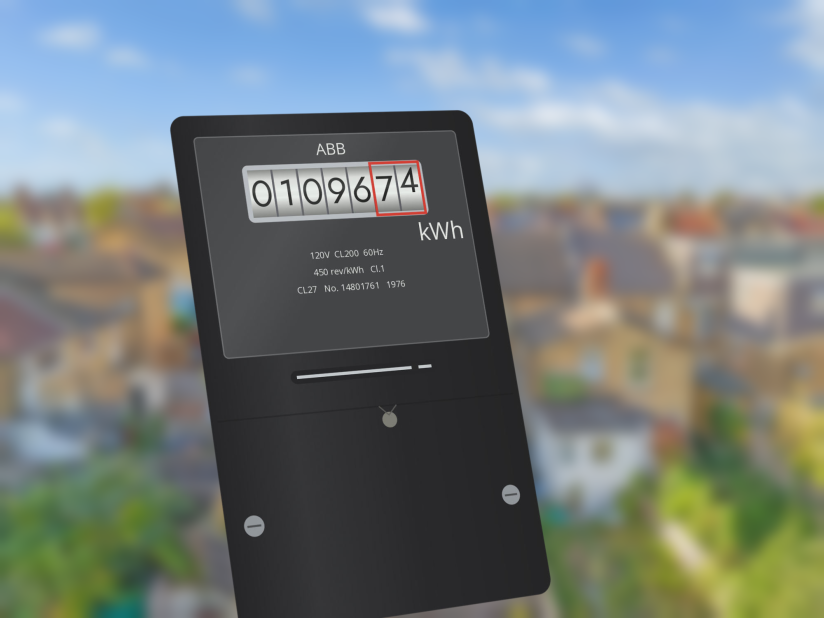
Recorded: 1096.74 kWh
